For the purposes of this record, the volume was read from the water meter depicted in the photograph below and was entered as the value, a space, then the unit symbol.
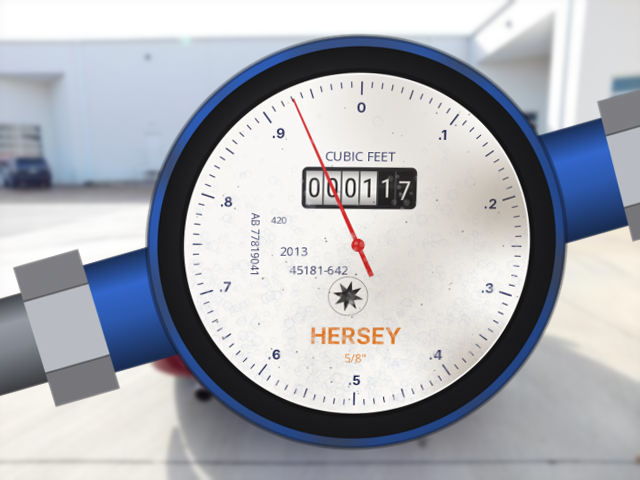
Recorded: 116.93 ft³
